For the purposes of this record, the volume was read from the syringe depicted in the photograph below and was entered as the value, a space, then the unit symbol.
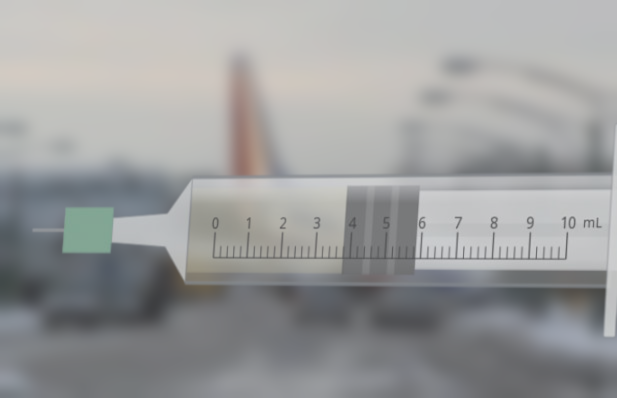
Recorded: 3.8 mL
